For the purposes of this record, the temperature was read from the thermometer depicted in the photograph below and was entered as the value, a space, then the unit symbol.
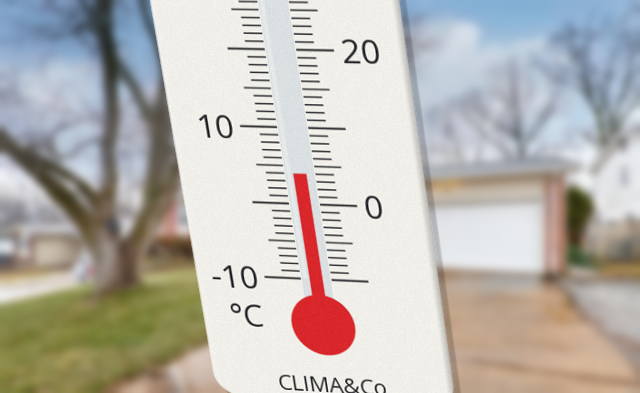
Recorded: 4 °C
